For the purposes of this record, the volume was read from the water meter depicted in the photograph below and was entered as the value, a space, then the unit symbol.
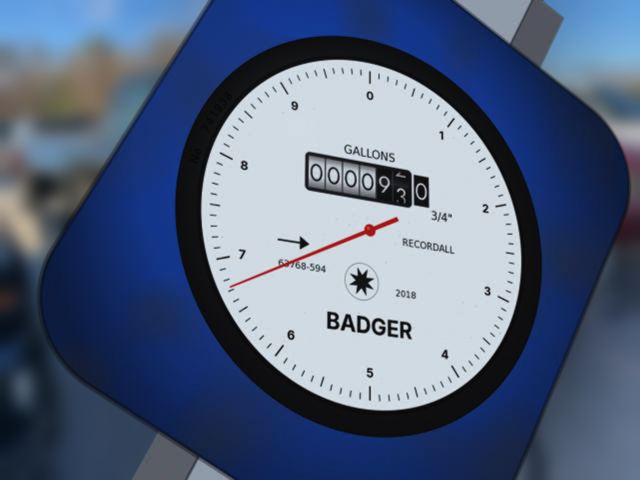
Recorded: 926.7 gal
